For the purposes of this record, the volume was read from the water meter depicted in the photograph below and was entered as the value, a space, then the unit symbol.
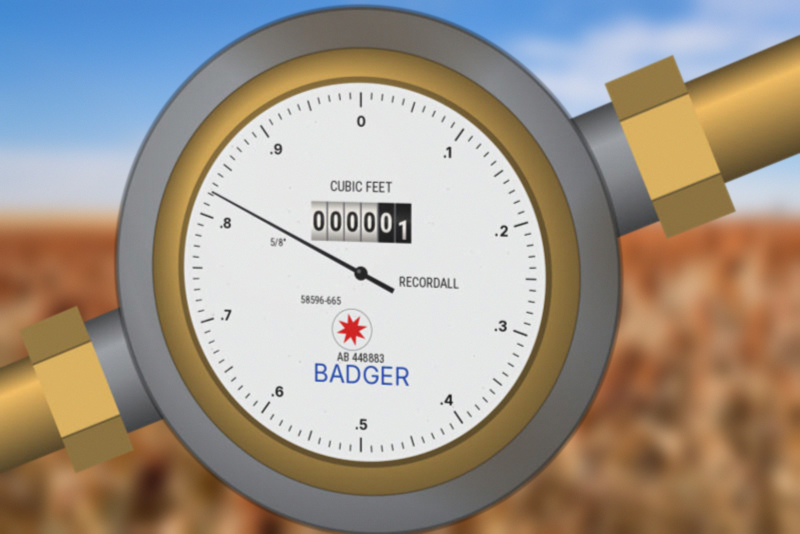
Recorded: 0.82 ft³
